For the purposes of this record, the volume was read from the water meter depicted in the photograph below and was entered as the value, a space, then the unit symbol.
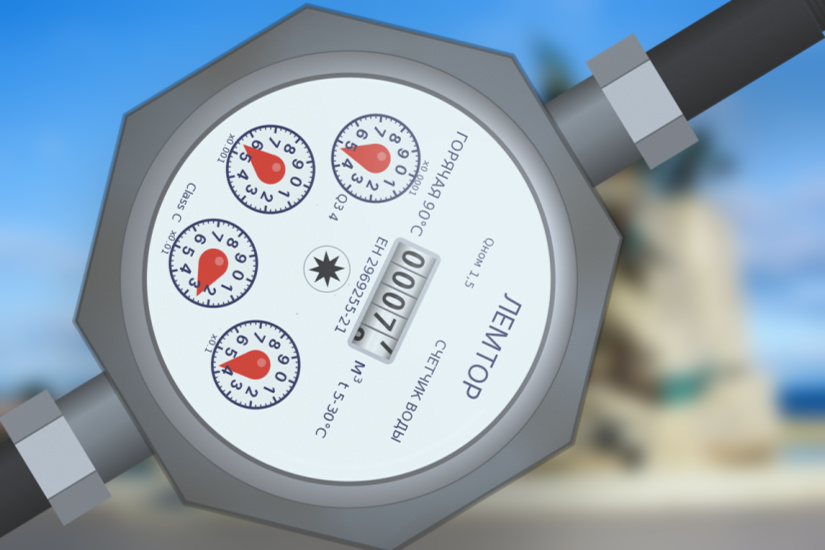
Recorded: 77.4254 m³
